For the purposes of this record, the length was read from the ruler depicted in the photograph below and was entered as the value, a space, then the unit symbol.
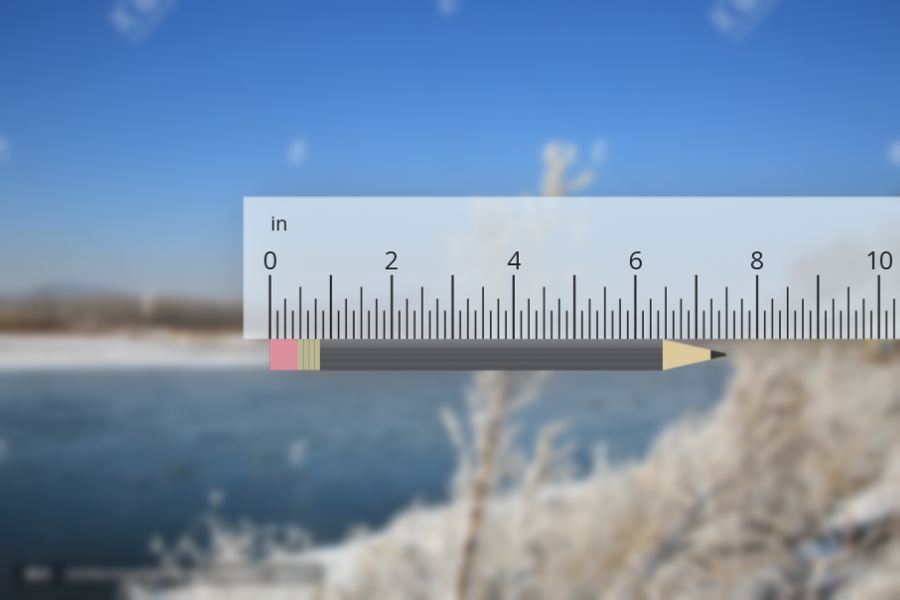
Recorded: 7.5 in
